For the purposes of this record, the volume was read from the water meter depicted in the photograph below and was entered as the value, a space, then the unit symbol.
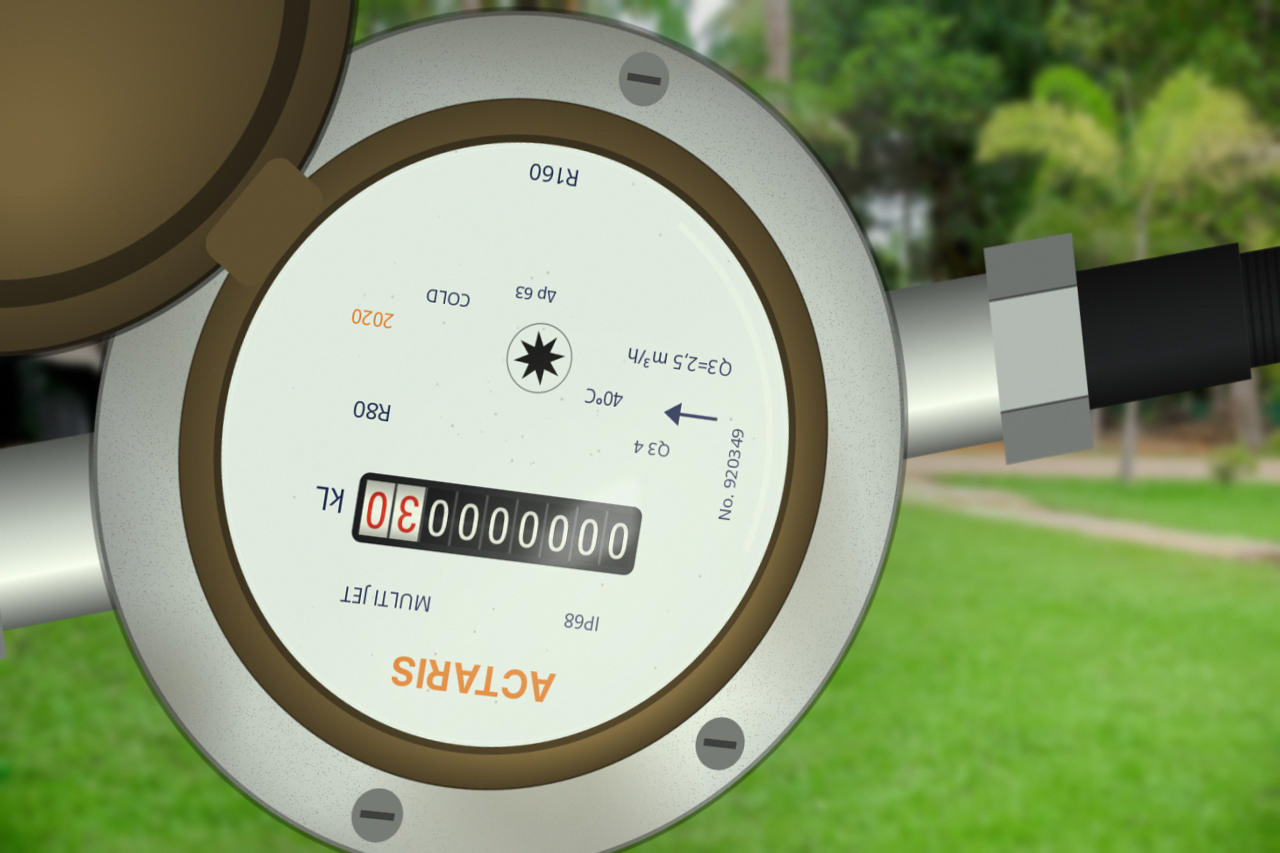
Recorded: 0.30 kL
